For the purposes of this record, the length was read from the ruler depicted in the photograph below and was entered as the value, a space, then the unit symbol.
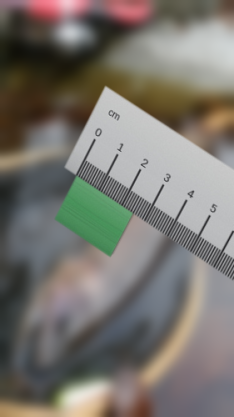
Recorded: 2.5 cm
